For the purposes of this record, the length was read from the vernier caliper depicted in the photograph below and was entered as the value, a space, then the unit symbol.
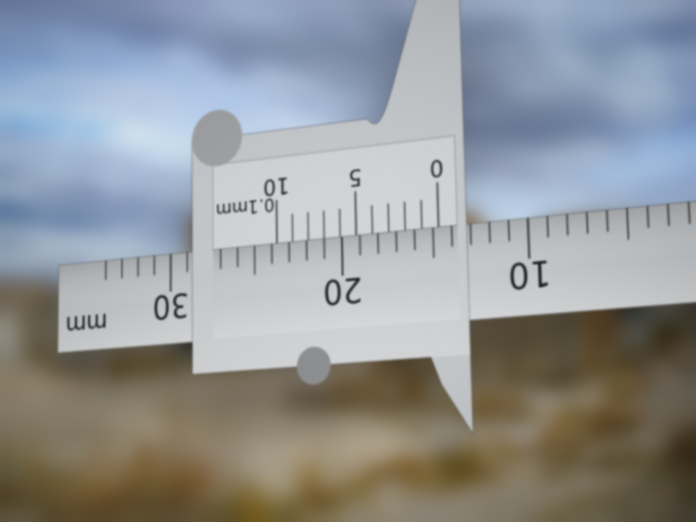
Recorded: 14.7 mm
